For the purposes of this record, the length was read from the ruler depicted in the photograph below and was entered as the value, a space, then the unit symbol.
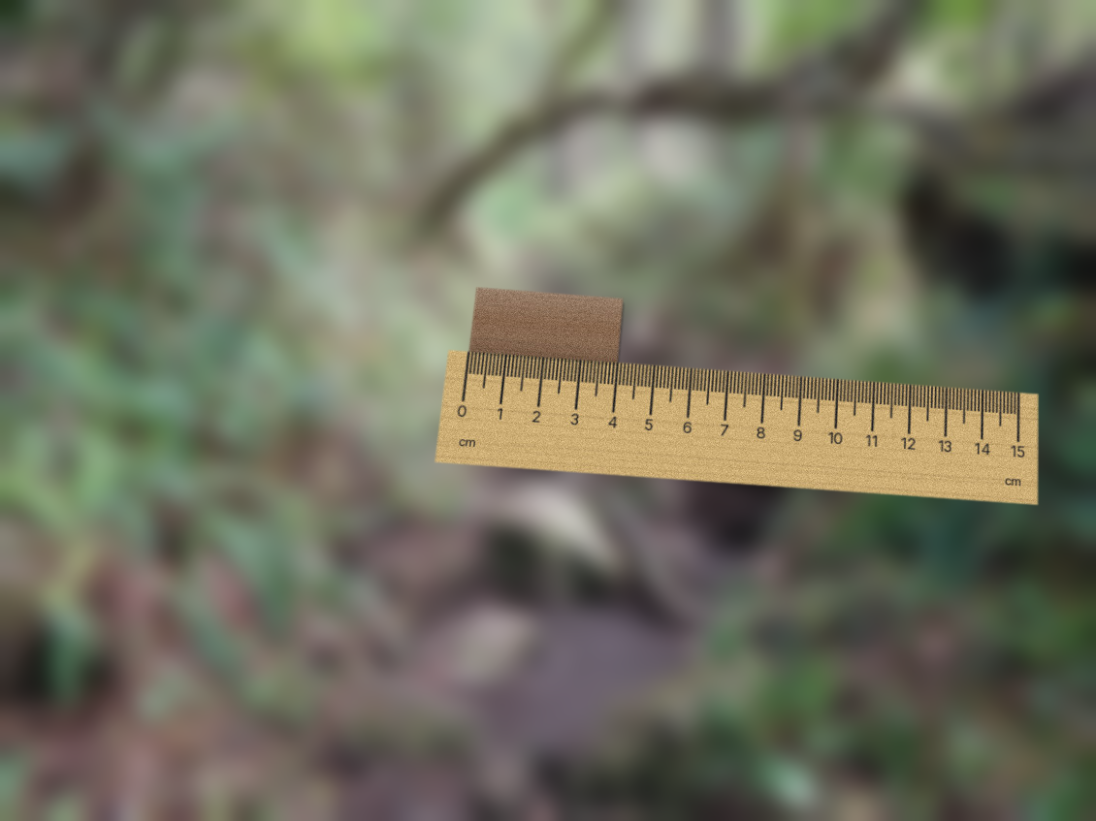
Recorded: 4 cm
